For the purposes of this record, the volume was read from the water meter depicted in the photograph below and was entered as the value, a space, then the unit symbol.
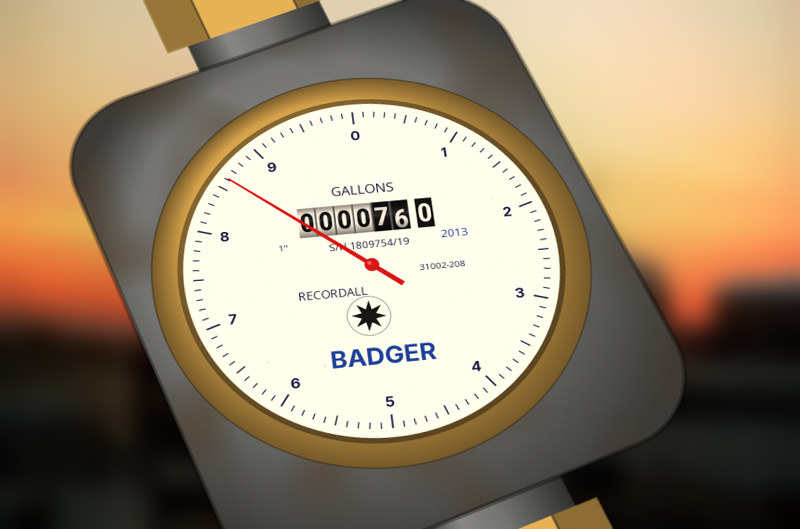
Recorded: 758.6 gal
